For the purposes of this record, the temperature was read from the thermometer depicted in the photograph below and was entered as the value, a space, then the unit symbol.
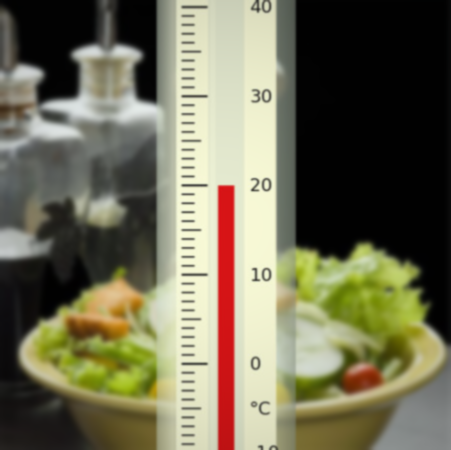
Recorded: 20 °C
